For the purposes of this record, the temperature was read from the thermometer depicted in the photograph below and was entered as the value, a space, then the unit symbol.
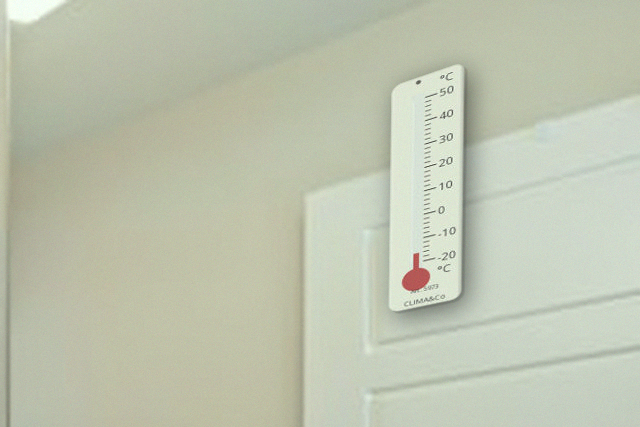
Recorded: -16 °C
